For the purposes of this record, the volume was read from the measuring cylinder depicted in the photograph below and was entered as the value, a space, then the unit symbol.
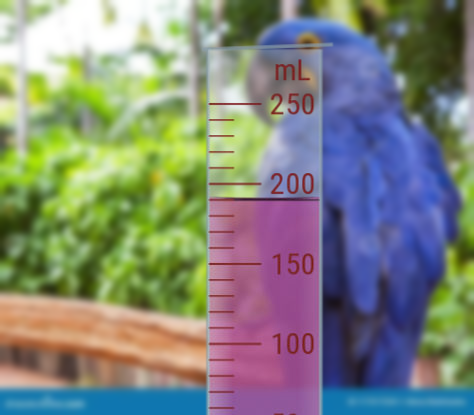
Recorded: 190 mL
